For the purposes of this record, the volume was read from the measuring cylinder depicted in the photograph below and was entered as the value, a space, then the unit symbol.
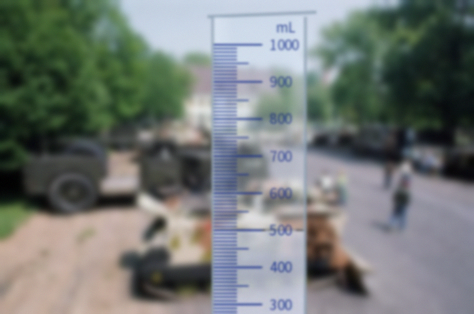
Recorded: 500 mL
